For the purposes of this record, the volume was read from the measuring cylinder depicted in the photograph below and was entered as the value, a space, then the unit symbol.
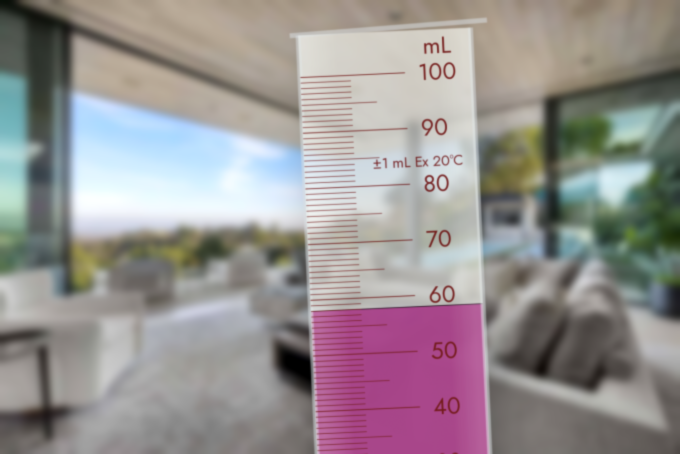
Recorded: 58 mL
